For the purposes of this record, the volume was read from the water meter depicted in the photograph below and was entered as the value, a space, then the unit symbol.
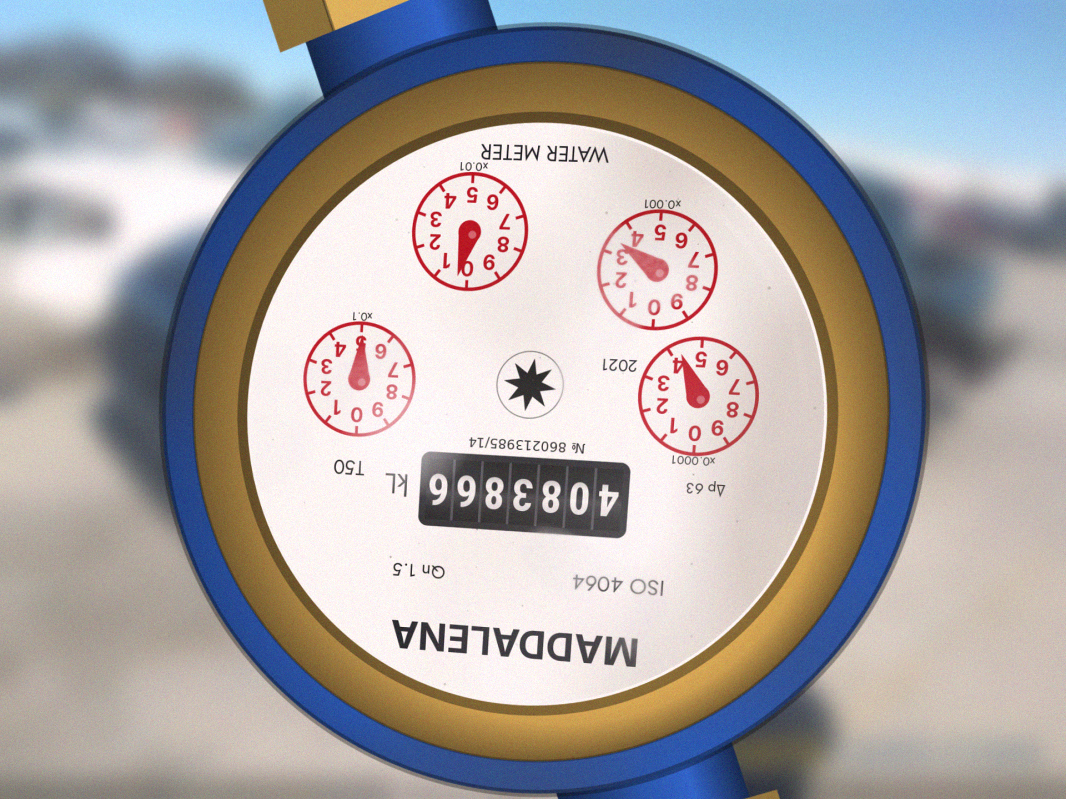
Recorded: 4083866.5034 kL
